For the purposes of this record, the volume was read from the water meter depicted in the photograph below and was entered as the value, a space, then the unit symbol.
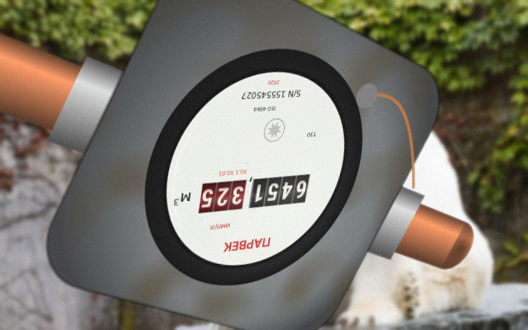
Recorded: 6451.325 m³
